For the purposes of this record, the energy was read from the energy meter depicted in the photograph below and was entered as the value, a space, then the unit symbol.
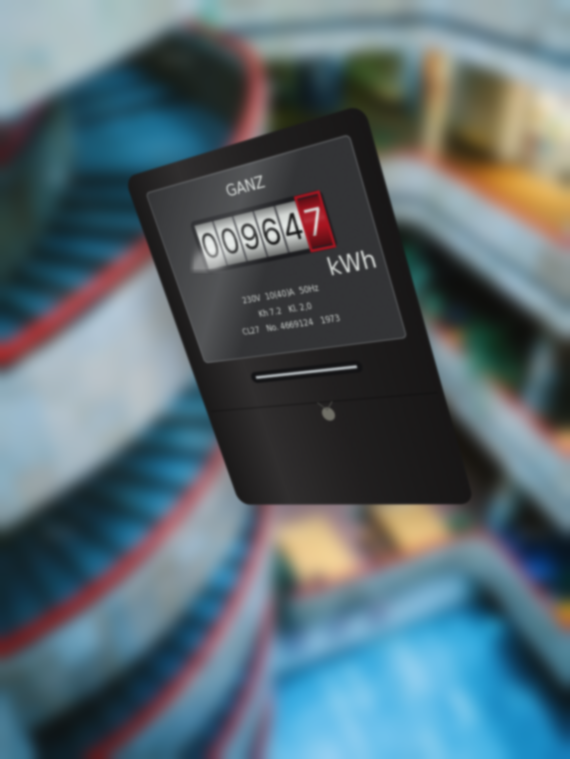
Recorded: 964.7 kWh
